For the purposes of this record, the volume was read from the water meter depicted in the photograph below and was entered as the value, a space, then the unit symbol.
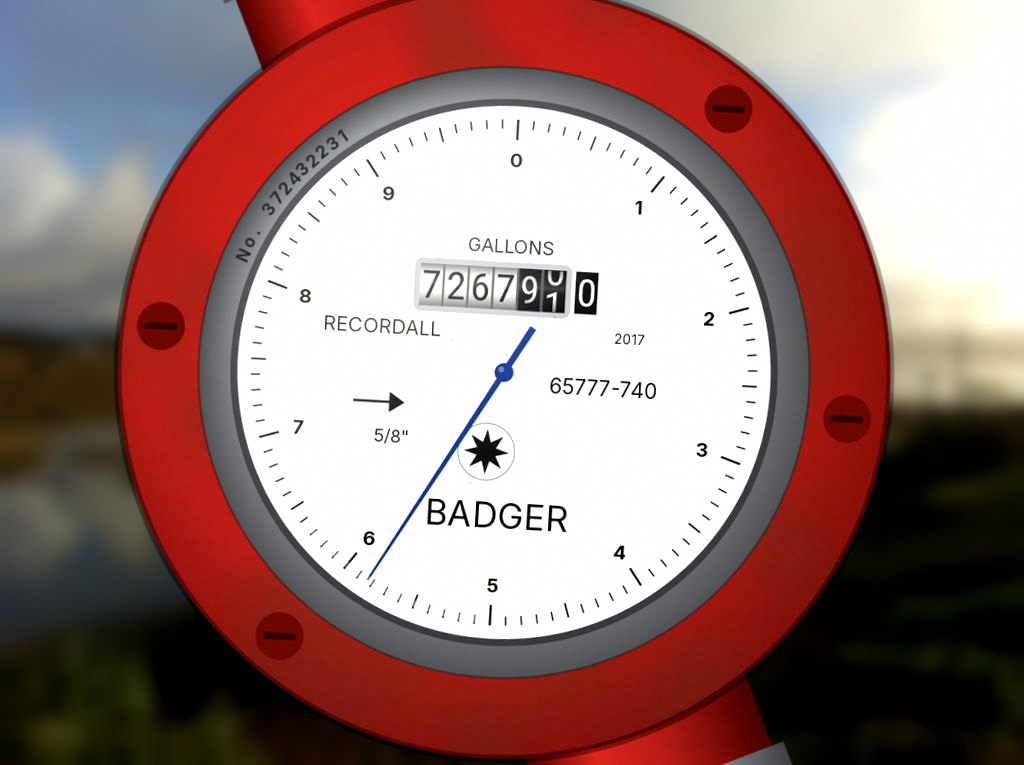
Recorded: 7267905.8 gal
